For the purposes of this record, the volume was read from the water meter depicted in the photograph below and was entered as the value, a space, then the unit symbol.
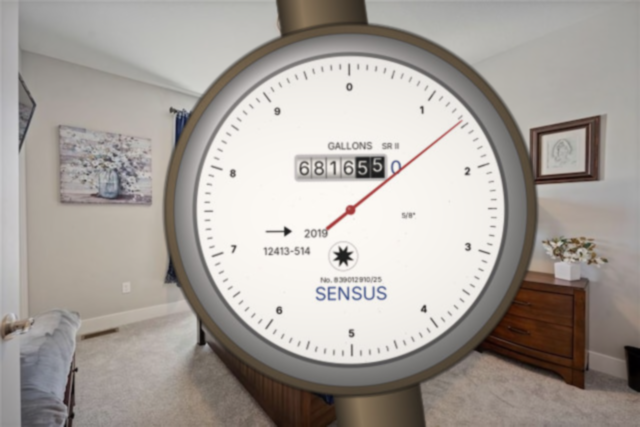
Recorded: 6816551.4 gal
